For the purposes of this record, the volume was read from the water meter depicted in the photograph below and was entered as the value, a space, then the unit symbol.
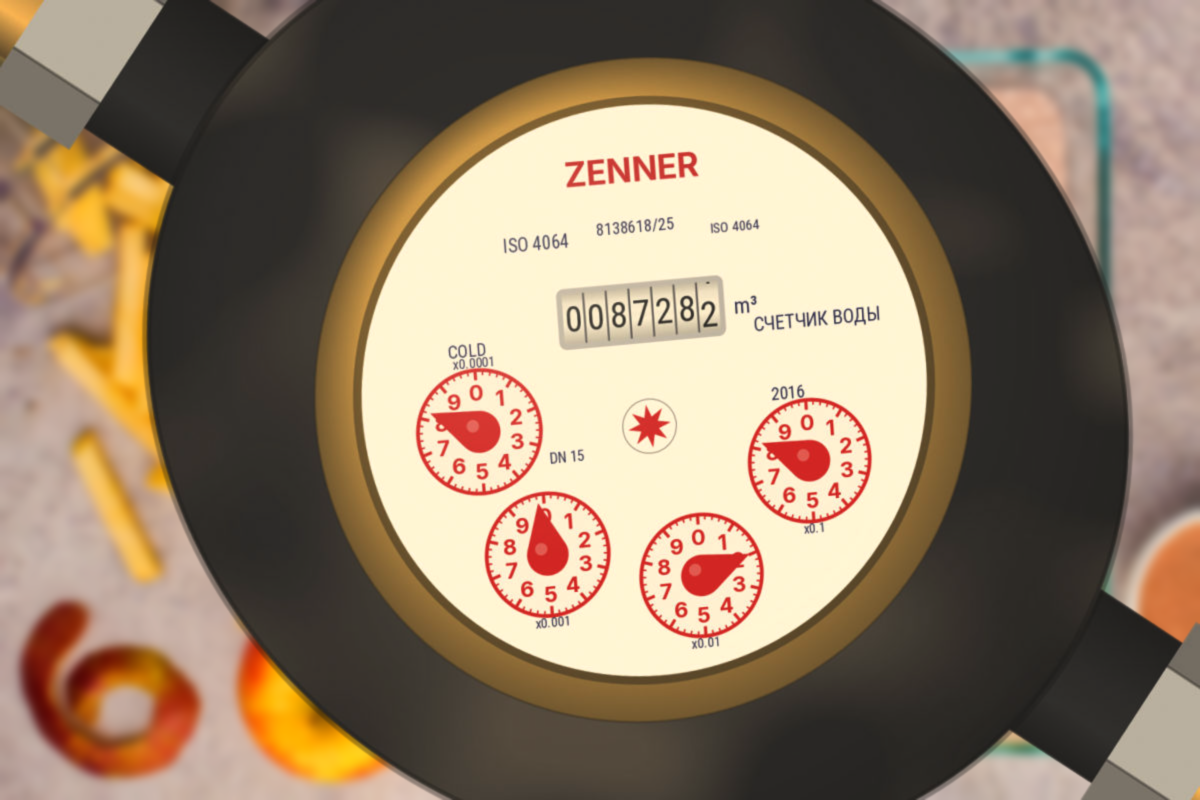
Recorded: 87281.8198 m³
